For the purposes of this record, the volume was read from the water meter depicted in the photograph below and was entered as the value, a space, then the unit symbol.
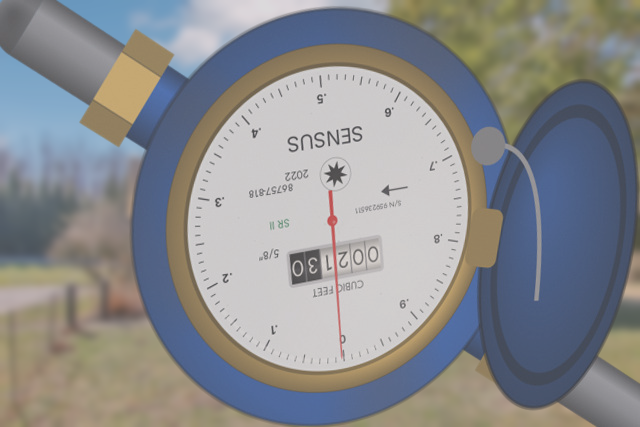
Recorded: 2130.00 ft³
